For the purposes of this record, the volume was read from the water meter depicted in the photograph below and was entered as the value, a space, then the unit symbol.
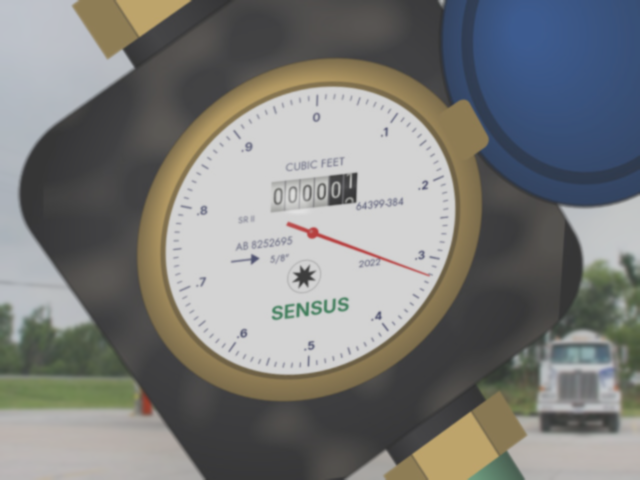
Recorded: 1.32 ft³
